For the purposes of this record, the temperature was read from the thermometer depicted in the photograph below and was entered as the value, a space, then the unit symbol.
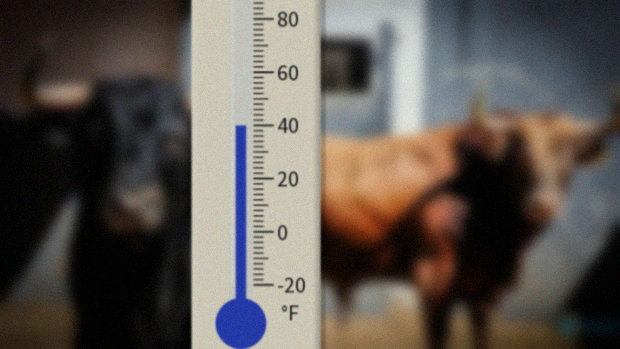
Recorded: 40 °F
